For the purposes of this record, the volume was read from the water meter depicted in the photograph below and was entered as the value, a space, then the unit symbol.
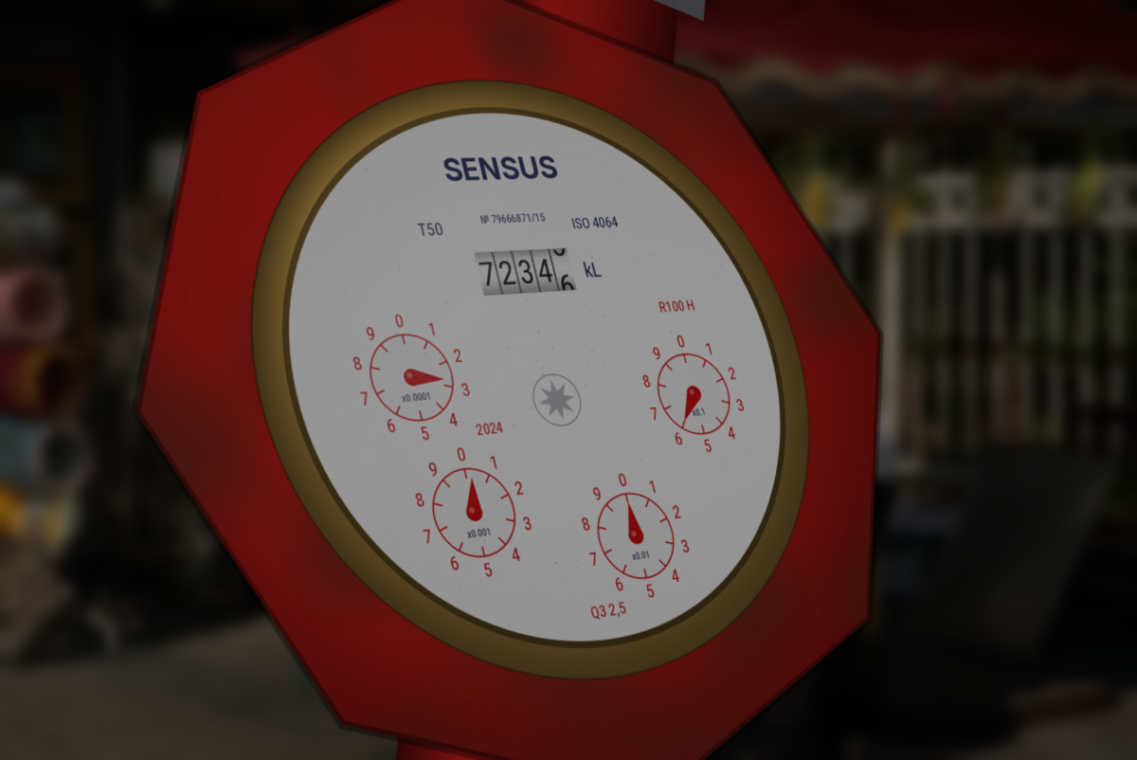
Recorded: 72345.6002 kL
